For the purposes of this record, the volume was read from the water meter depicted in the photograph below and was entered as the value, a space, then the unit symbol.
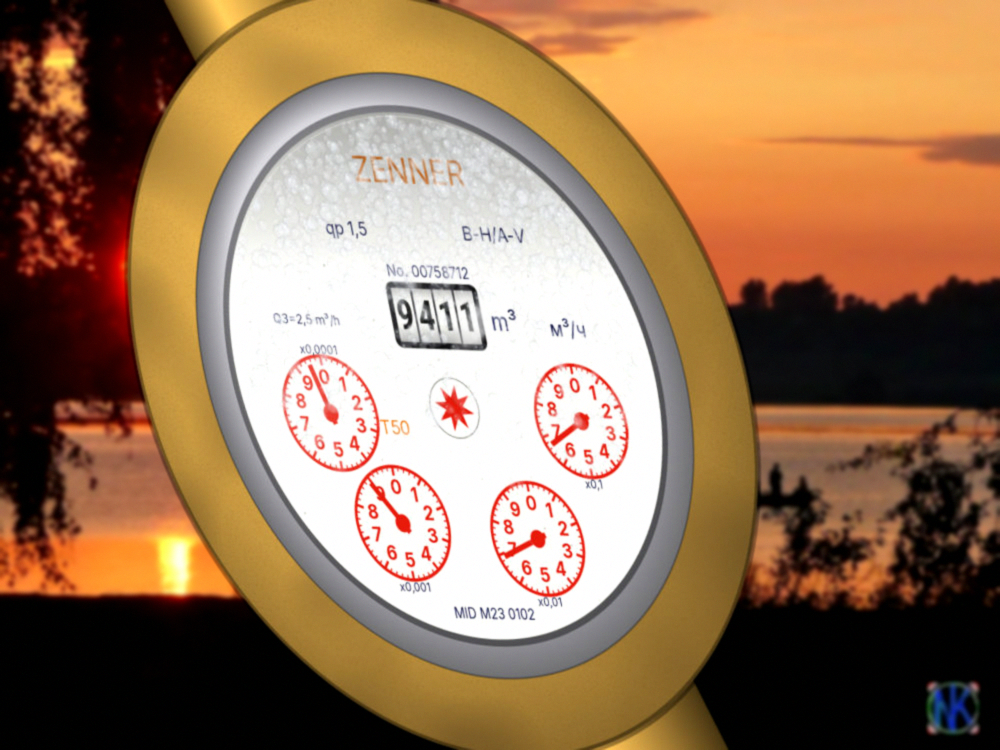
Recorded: 9411.6689 m³
